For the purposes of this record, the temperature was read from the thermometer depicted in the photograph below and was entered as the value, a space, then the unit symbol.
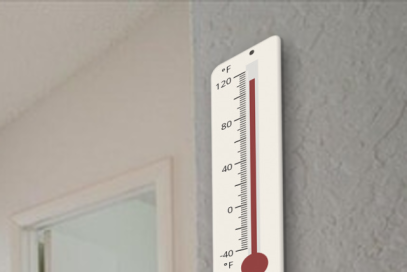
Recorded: 110 °F
